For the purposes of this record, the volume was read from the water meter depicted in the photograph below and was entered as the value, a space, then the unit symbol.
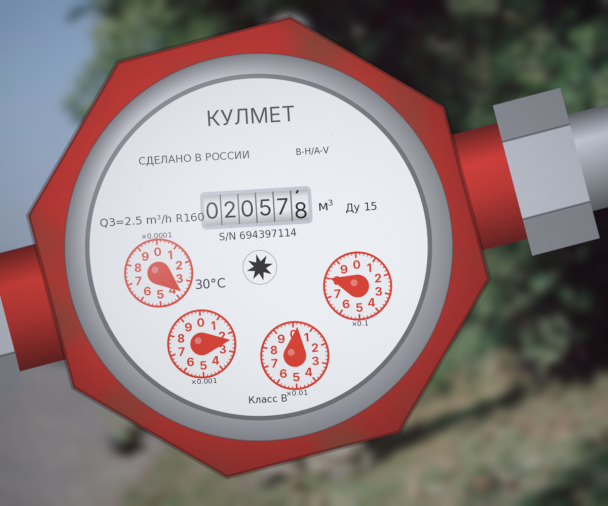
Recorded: 20577.8023 m³
